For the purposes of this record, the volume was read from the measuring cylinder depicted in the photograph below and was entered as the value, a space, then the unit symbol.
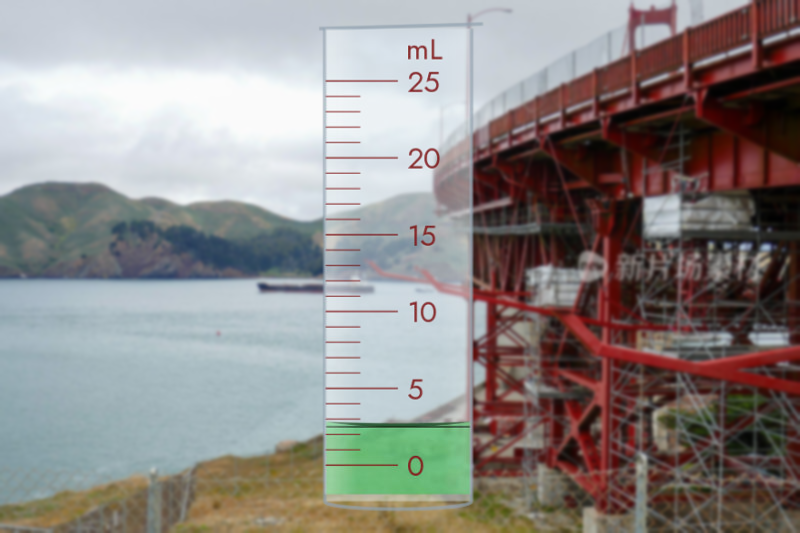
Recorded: 2.5 mL
